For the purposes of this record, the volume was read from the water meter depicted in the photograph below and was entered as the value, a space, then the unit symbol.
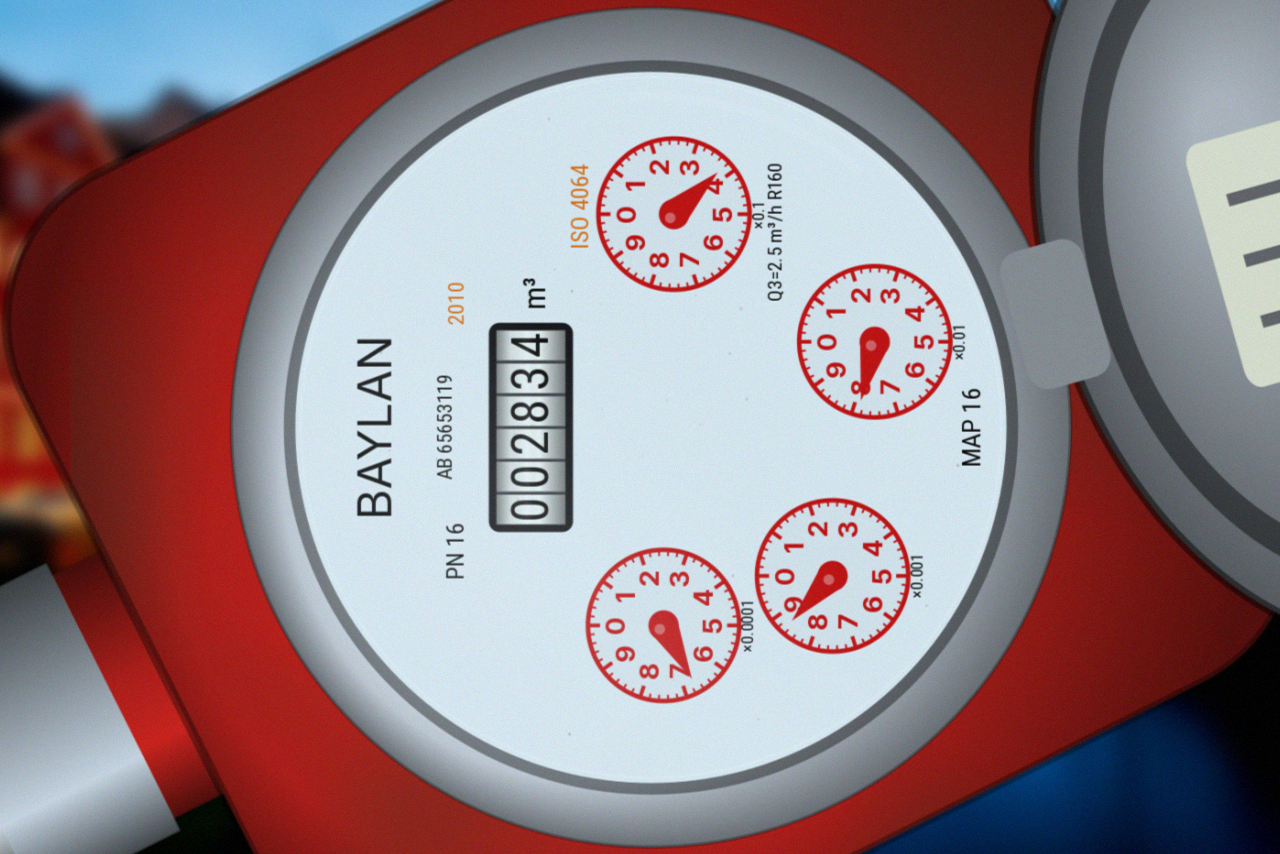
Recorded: 2834.3786 m³
